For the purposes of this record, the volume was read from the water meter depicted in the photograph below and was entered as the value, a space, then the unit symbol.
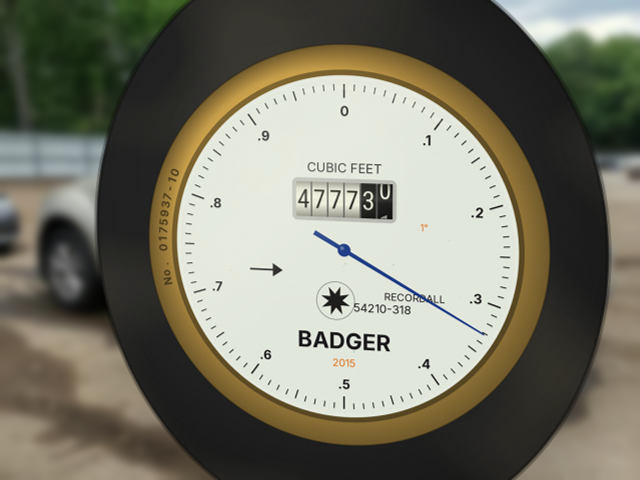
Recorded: 477730.33 ft³
